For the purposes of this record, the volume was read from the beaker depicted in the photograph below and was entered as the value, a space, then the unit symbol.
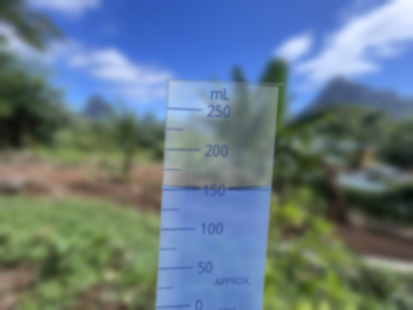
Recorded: 150 mL
